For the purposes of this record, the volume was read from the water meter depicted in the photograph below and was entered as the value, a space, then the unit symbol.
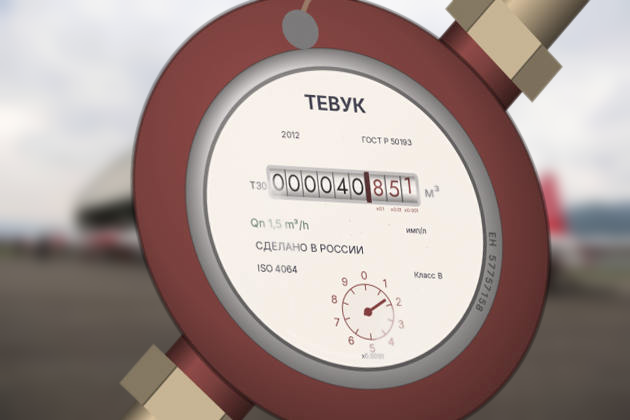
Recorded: 40.8511 m³
